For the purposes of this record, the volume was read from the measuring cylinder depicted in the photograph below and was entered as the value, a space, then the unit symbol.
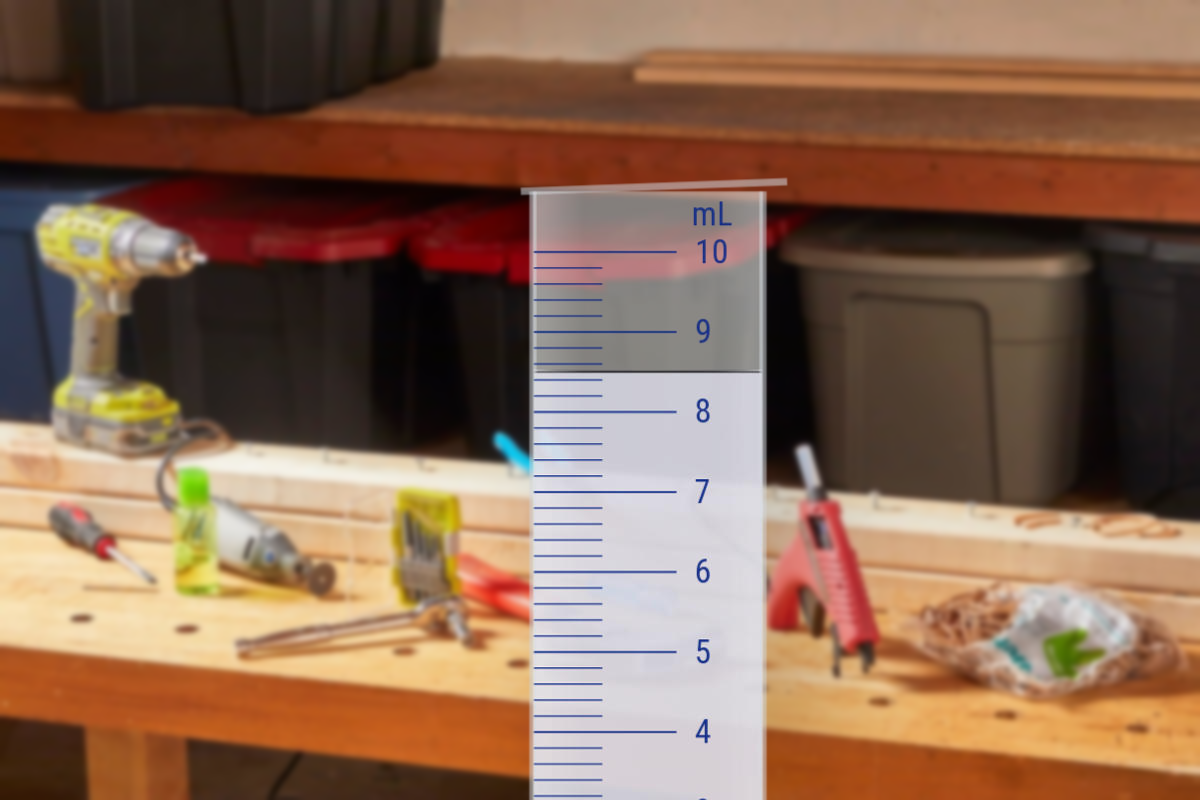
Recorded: 8.5 mL
